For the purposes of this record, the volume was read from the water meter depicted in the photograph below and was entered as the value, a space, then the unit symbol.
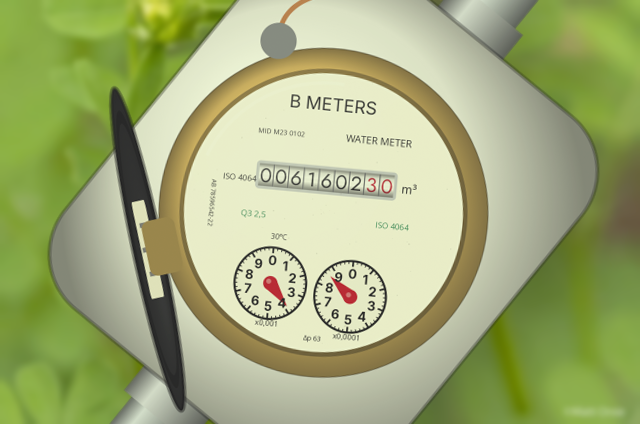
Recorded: 61602.3038 m³
